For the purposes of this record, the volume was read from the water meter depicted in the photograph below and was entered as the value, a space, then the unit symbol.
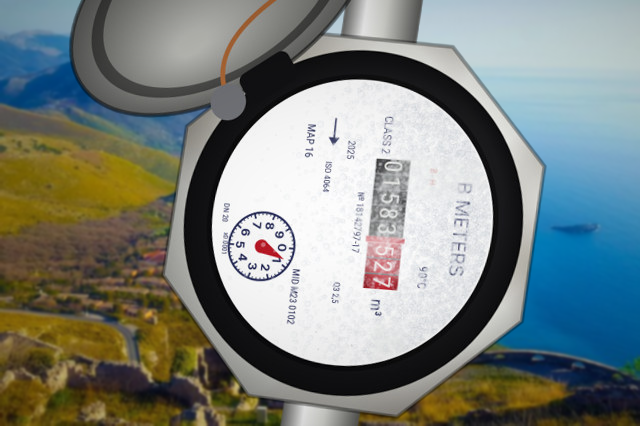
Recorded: 1583.5270 m³
